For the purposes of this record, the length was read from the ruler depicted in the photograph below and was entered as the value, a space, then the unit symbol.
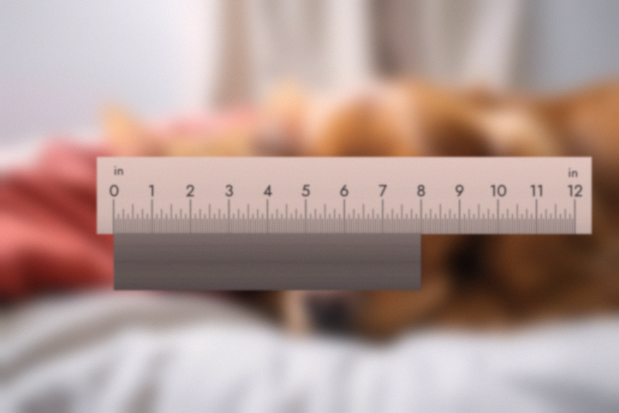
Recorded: 8 in
